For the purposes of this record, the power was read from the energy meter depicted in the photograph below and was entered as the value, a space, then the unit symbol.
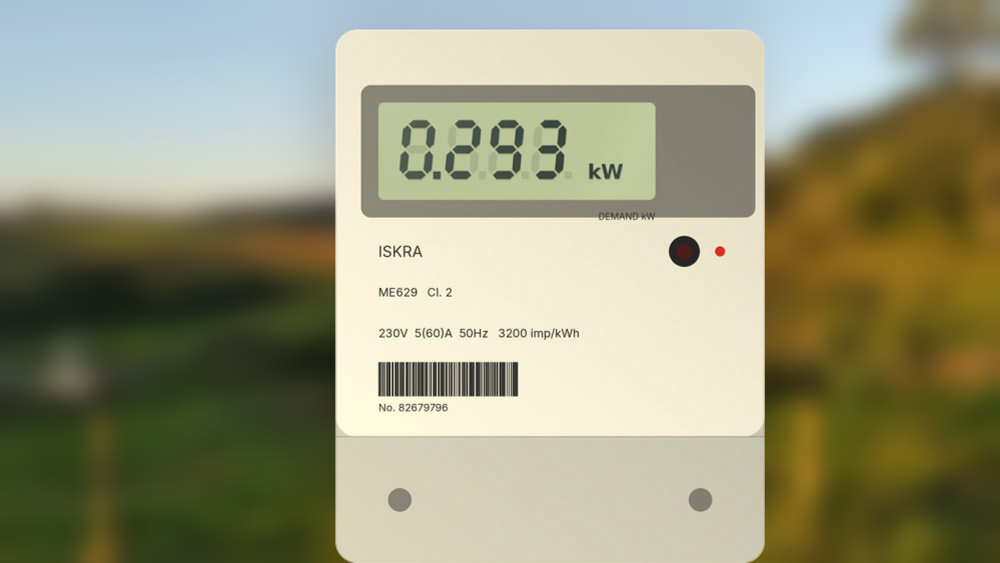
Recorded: 0.293 kW
